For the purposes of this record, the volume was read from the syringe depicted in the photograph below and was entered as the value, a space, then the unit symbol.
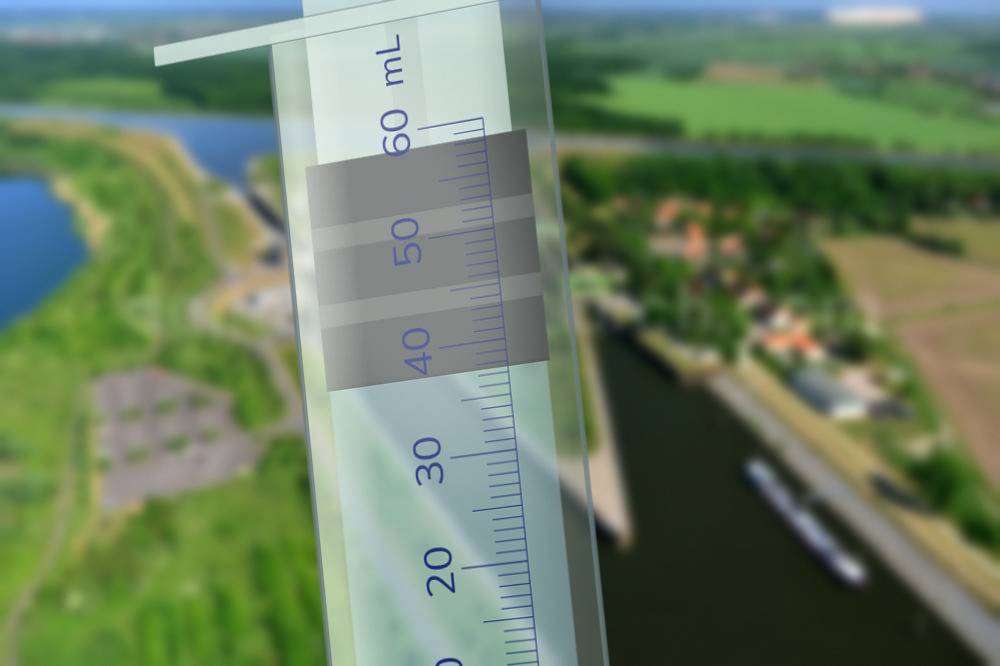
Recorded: 37.5 mL
